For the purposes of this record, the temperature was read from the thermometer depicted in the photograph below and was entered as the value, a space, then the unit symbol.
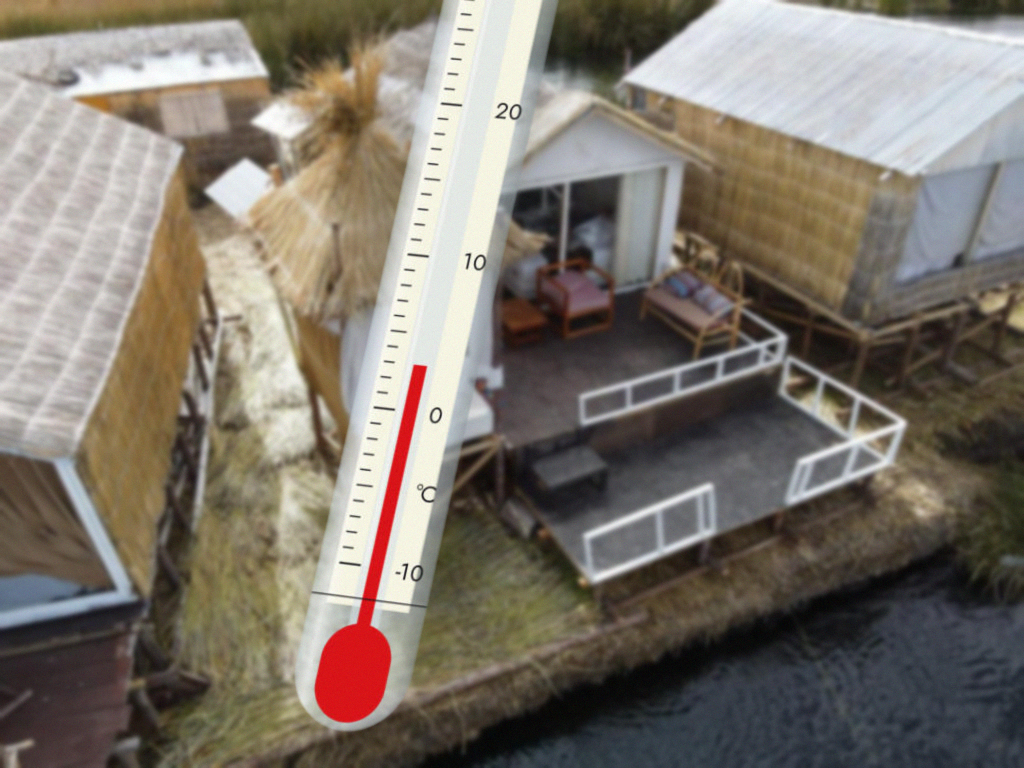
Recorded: 3 °C
